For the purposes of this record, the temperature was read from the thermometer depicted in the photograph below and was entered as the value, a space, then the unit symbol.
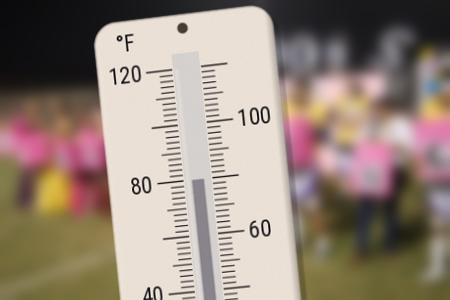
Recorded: 80 °F
